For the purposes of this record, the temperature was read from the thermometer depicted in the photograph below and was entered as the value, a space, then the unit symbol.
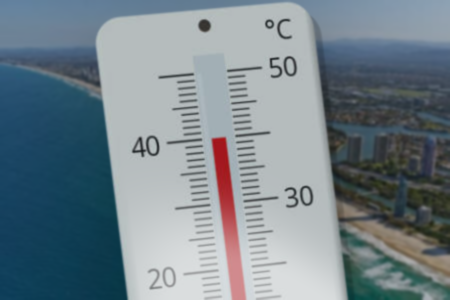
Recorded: 40 °C
